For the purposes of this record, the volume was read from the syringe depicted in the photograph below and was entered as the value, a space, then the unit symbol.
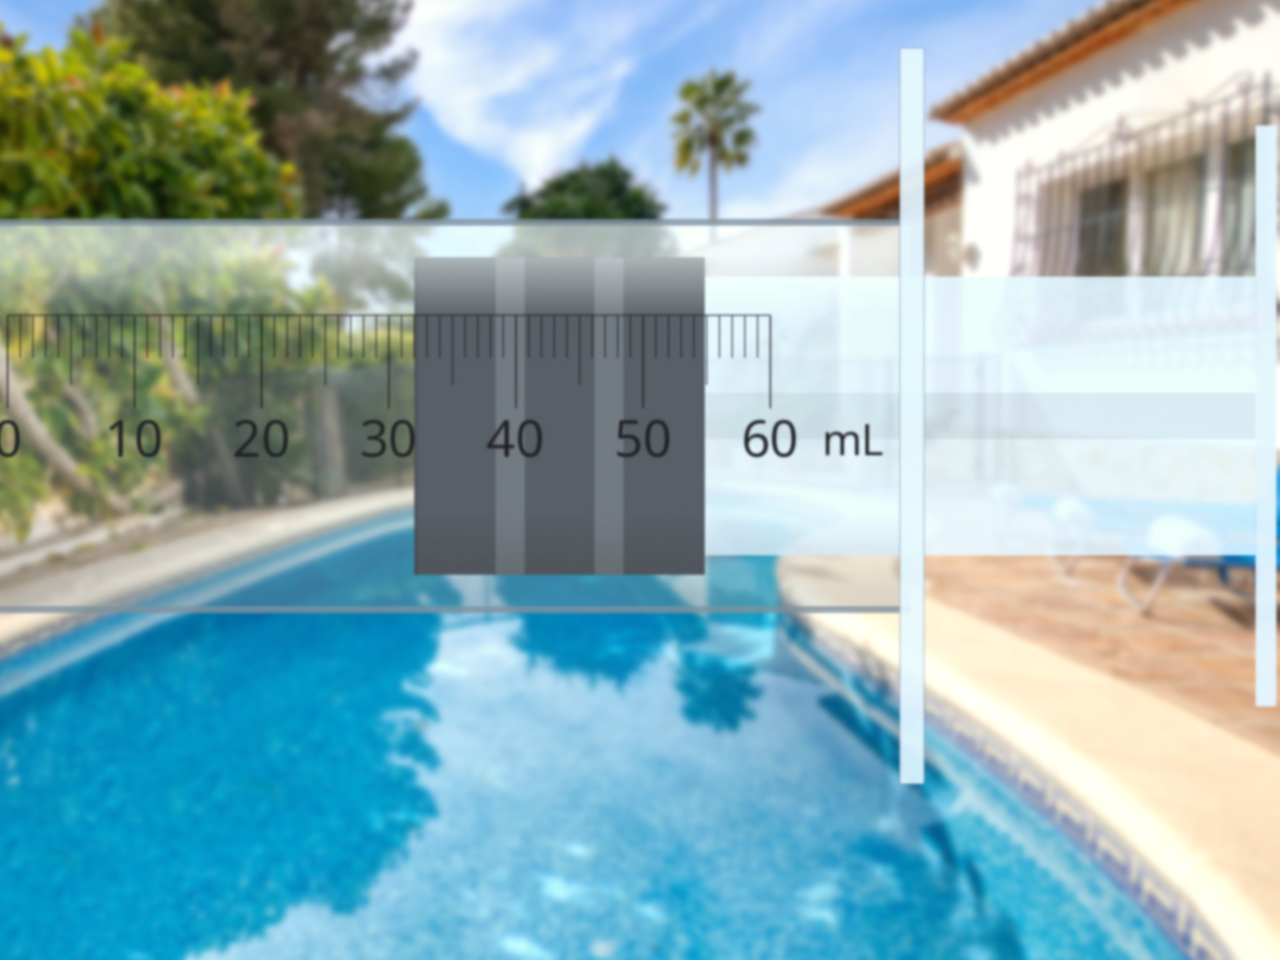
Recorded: 32 mL
